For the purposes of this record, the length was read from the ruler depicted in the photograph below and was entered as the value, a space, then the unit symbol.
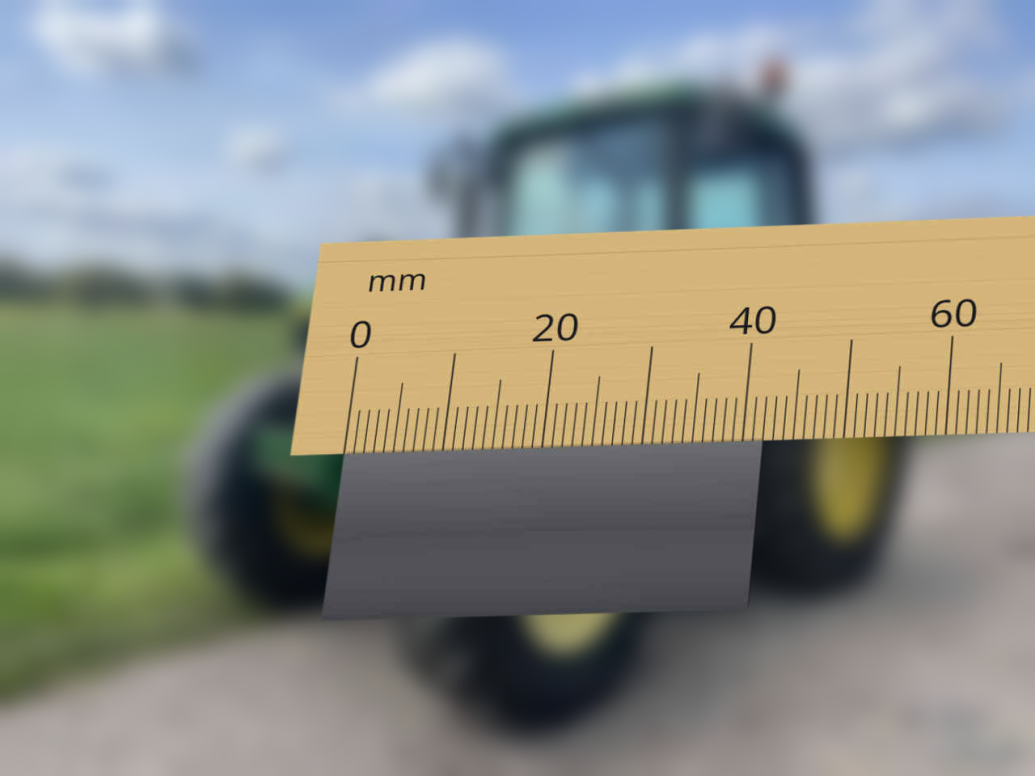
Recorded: 42 mm
